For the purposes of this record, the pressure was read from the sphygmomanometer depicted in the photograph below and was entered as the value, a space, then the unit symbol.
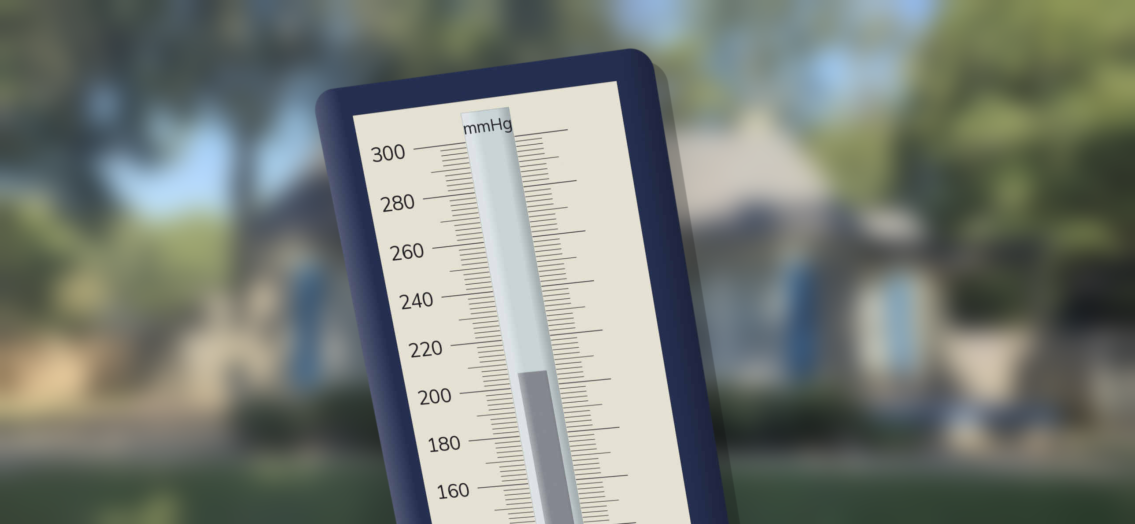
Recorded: 206 mmHg
